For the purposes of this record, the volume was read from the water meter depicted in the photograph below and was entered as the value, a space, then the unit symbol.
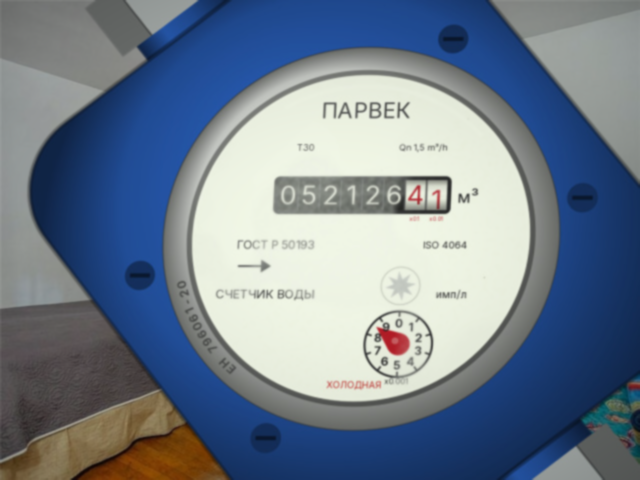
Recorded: 52126.408 m³
